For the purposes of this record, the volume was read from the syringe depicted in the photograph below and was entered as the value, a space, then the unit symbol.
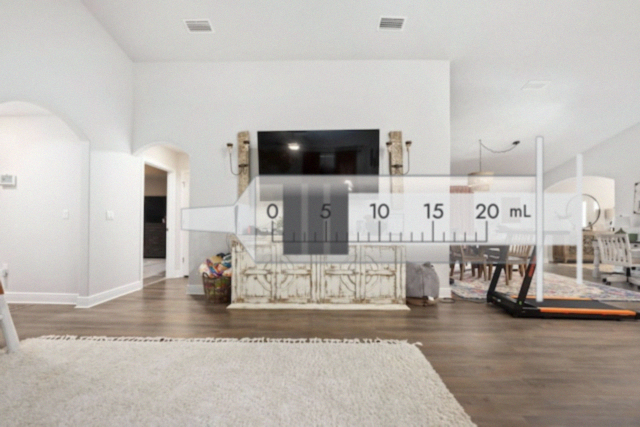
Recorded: 1 mL
